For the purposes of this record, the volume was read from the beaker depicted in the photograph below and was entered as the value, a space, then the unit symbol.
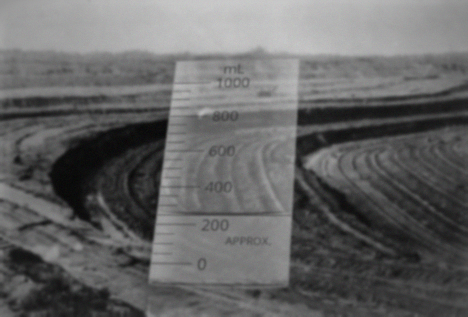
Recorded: 250 mL
